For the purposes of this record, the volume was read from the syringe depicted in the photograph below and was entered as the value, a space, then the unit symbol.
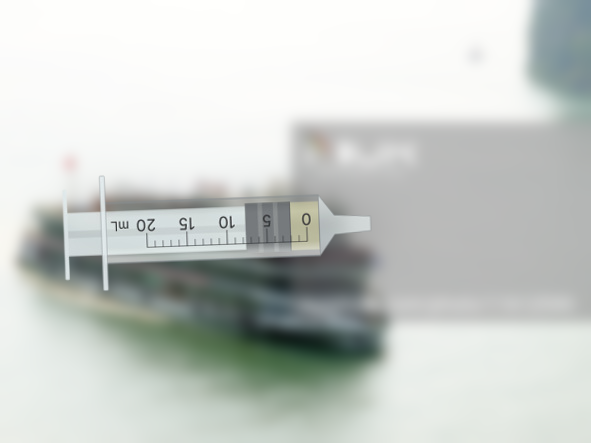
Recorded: 2 mL
